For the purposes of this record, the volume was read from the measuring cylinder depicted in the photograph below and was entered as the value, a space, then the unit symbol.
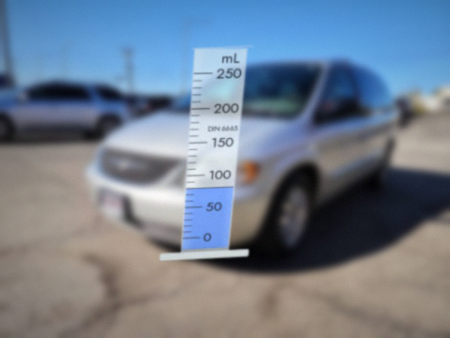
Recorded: 80 mL
